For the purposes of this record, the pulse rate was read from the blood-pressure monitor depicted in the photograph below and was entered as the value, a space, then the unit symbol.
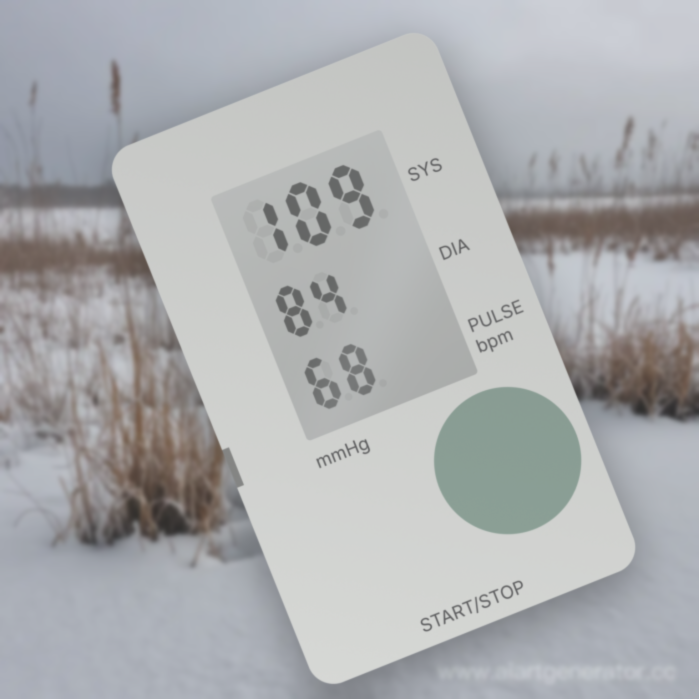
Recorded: 68 bpm
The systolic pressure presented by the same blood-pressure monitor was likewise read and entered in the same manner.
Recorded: 109 mmHg
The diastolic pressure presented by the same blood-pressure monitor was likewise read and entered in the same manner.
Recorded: 84 mmHg
